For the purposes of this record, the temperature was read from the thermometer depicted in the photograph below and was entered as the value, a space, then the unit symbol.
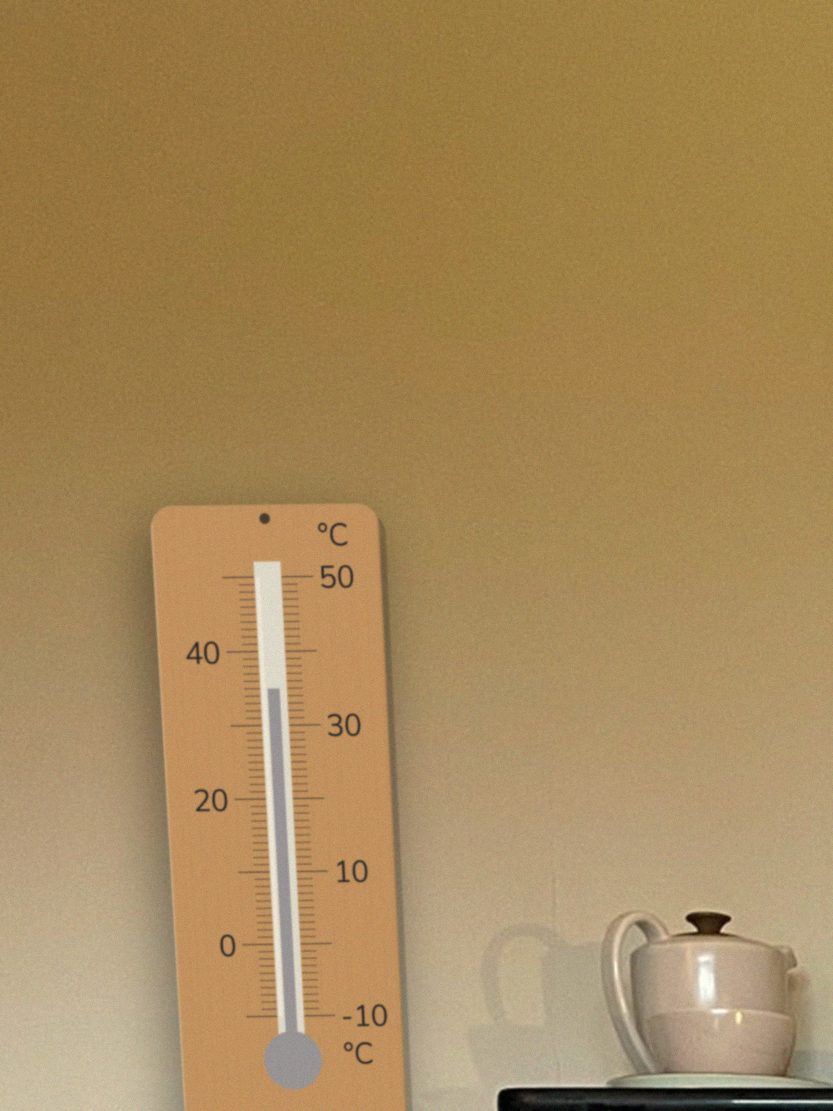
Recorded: 35 °C
